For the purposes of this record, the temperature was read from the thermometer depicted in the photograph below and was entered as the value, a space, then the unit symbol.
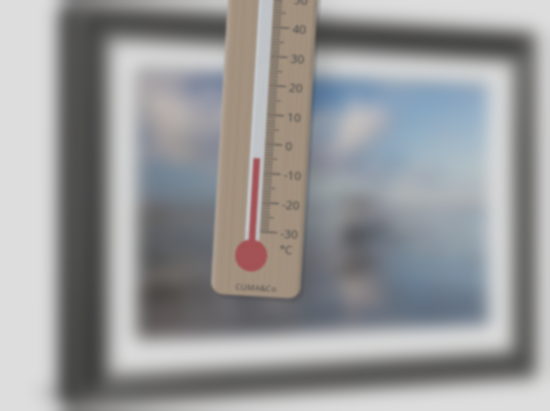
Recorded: -5 °C
